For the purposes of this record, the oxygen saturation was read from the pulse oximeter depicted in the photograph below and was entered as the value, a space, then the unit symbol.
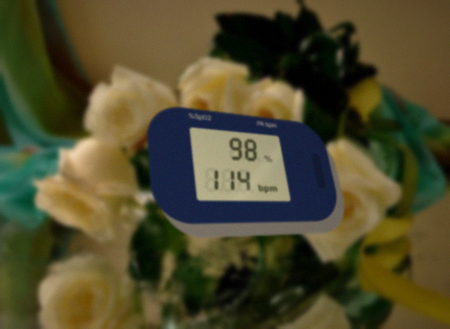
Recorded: 98 %
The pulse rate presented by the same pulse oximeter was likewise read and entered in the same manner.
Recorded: 114 bpm
